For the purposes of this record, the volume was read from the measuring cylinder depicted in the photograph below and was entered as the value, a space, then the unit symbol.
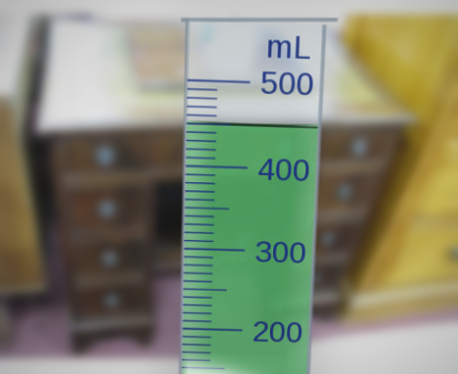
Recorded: 450 mL
